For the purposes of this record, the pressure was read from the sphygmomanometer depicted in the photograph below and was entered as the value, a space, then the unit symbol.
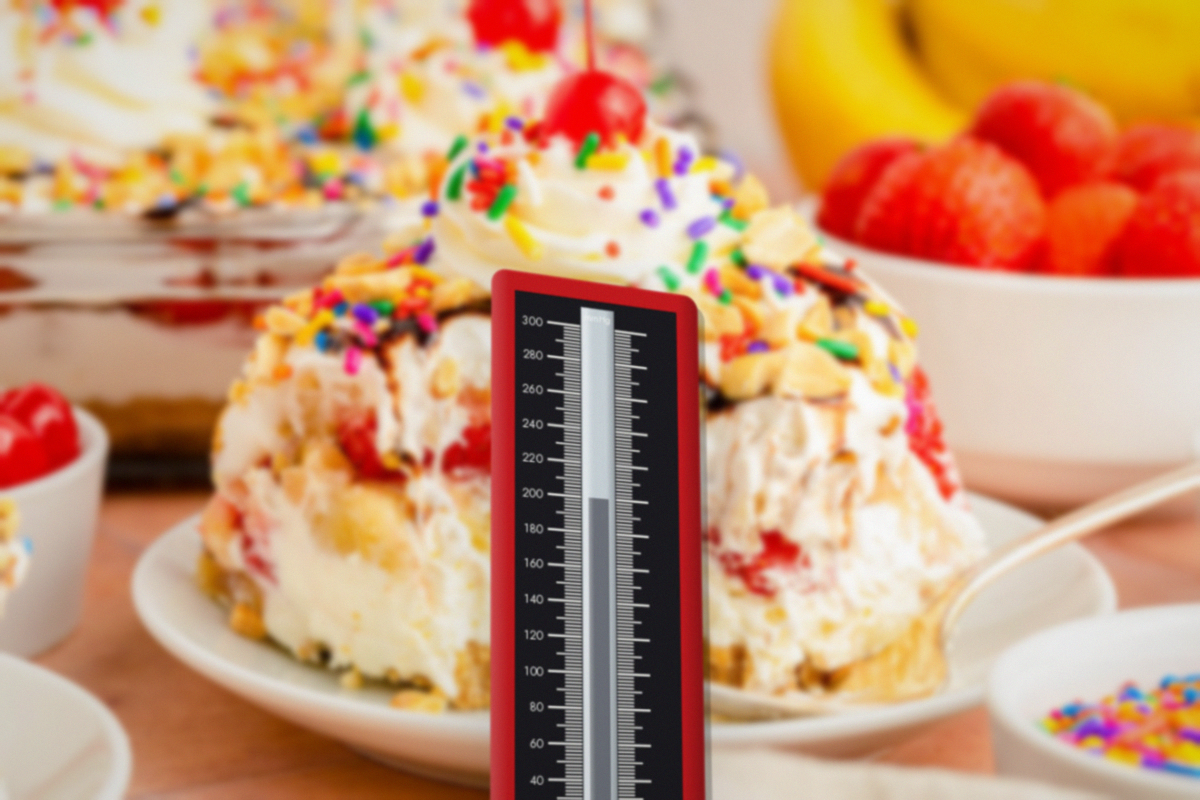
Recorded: 200 mmHg
